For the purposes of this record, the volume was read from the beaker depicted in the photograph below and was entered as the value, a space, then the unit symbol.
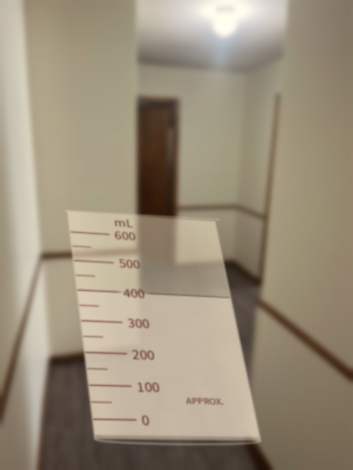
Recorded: 400 mL
